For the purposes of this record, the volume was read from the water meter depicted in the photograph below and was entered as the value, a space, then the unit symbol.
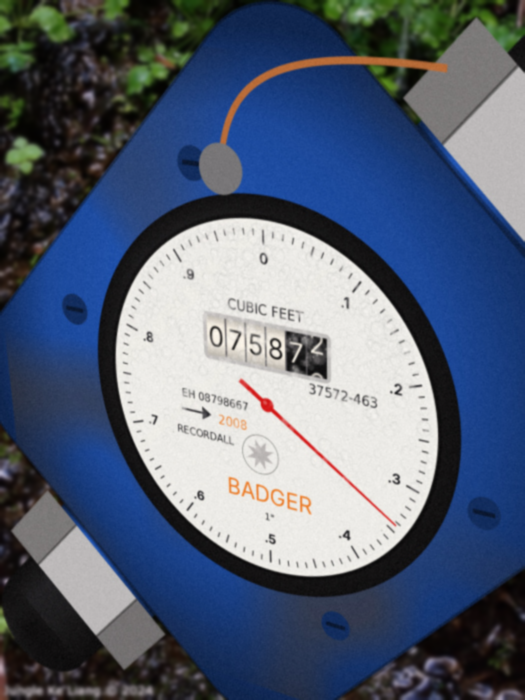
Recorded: 75872.34 ft³
